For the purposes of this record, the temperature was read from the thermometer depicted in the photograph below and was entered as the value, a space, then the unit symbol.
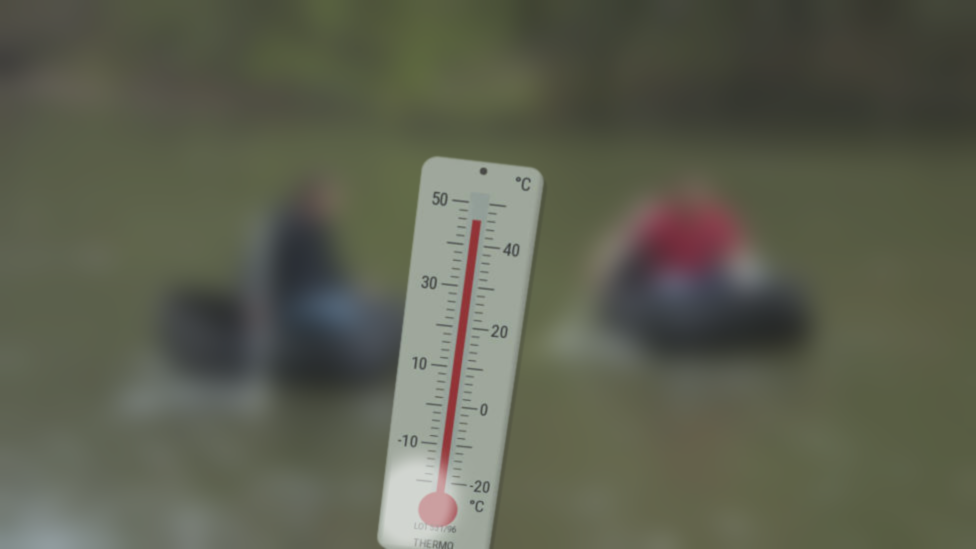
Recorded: 46 °C
